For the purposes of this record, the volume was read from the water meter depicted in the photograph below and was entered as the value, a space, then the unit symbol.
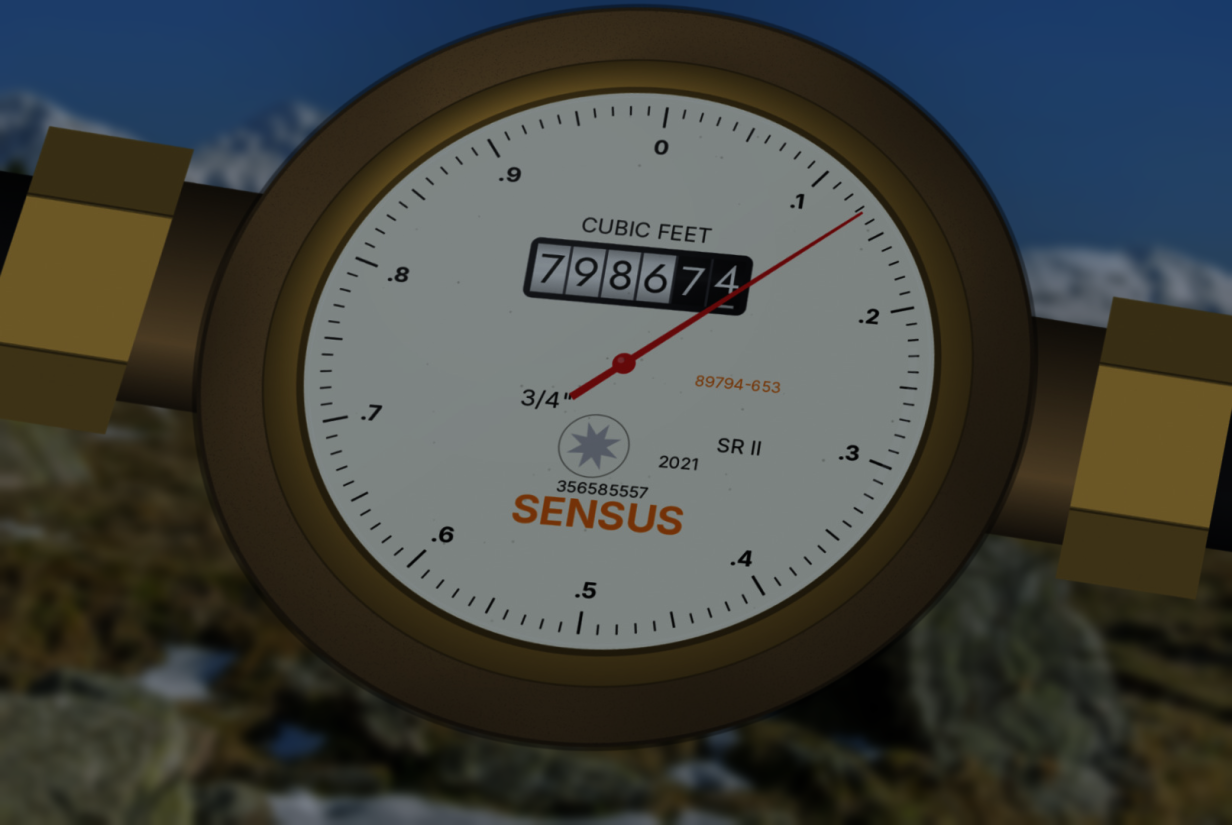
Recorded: 798674.13 ft³
